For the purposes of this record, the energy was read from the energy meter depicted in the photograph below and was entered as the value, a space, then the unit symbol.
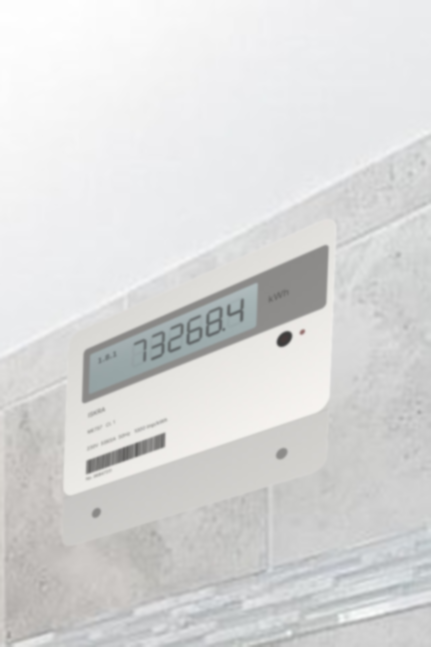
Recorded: 73268.4 kWh
